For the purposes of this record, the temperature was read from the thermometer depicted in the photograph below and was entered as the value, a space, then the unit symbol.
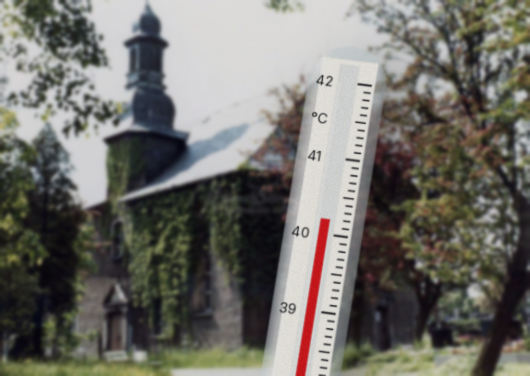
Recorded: 40.2 °C
